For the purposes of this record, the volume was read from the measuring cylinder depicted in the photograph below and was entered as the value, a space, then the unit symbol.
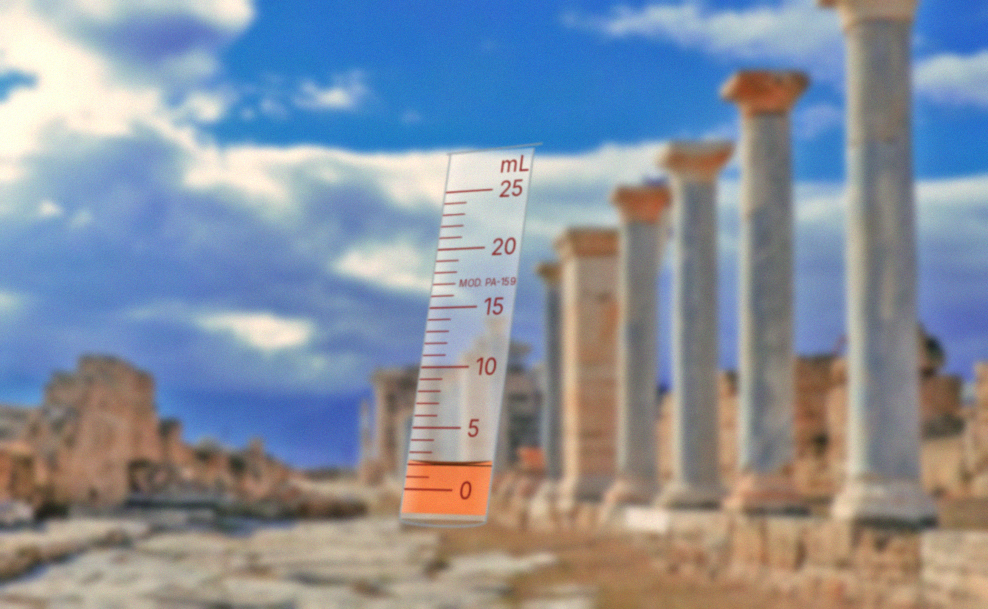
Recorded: 2 mL
